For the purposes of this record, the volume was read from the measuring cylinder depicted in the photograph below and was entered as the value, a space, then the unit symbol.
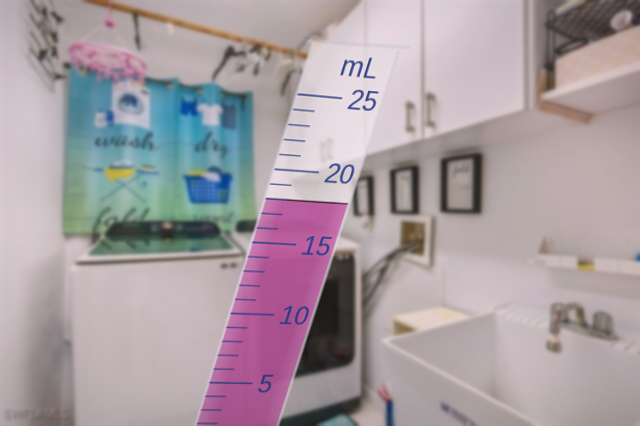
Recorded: 18 mL
